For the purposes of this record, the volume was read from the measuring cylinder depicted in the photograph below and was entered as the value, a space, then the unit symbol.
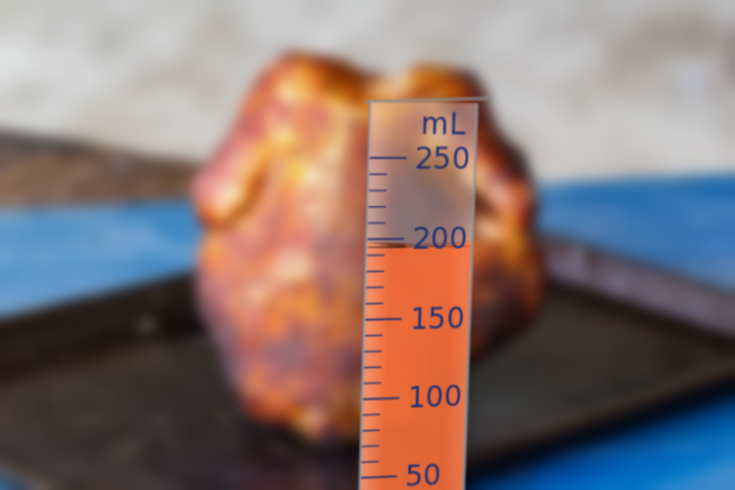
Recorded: 195 mL
